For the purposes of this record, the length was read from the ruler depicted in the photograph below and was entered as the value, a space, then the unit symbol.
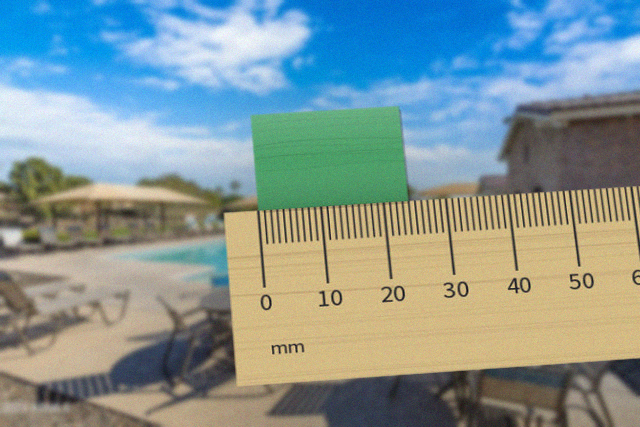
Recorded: 24 mm
